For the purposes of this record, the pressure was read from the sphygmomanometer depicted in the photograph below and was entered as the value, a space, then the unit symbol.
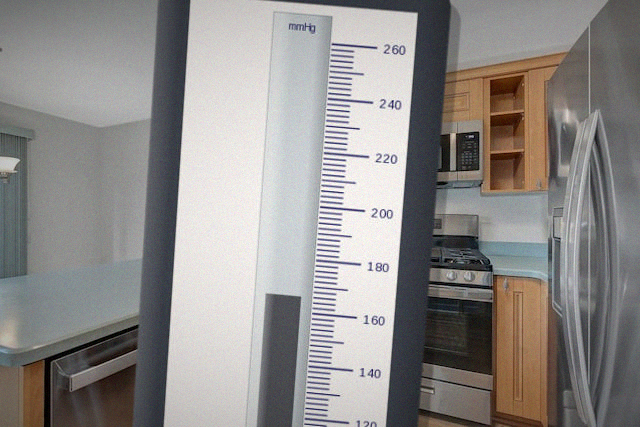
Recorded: 166 mmHg
